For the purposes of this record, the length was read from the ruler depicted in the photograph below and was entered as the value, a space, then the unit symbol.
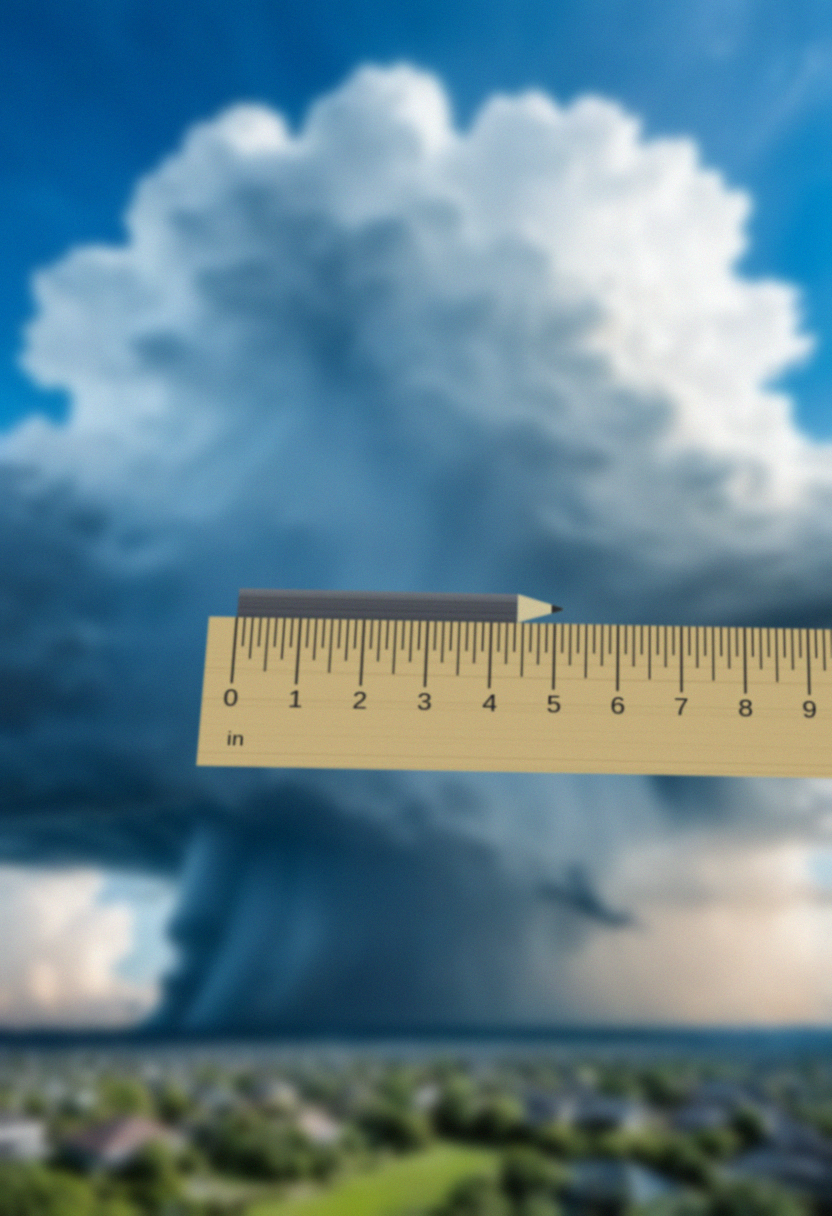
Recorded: 5.125 in
